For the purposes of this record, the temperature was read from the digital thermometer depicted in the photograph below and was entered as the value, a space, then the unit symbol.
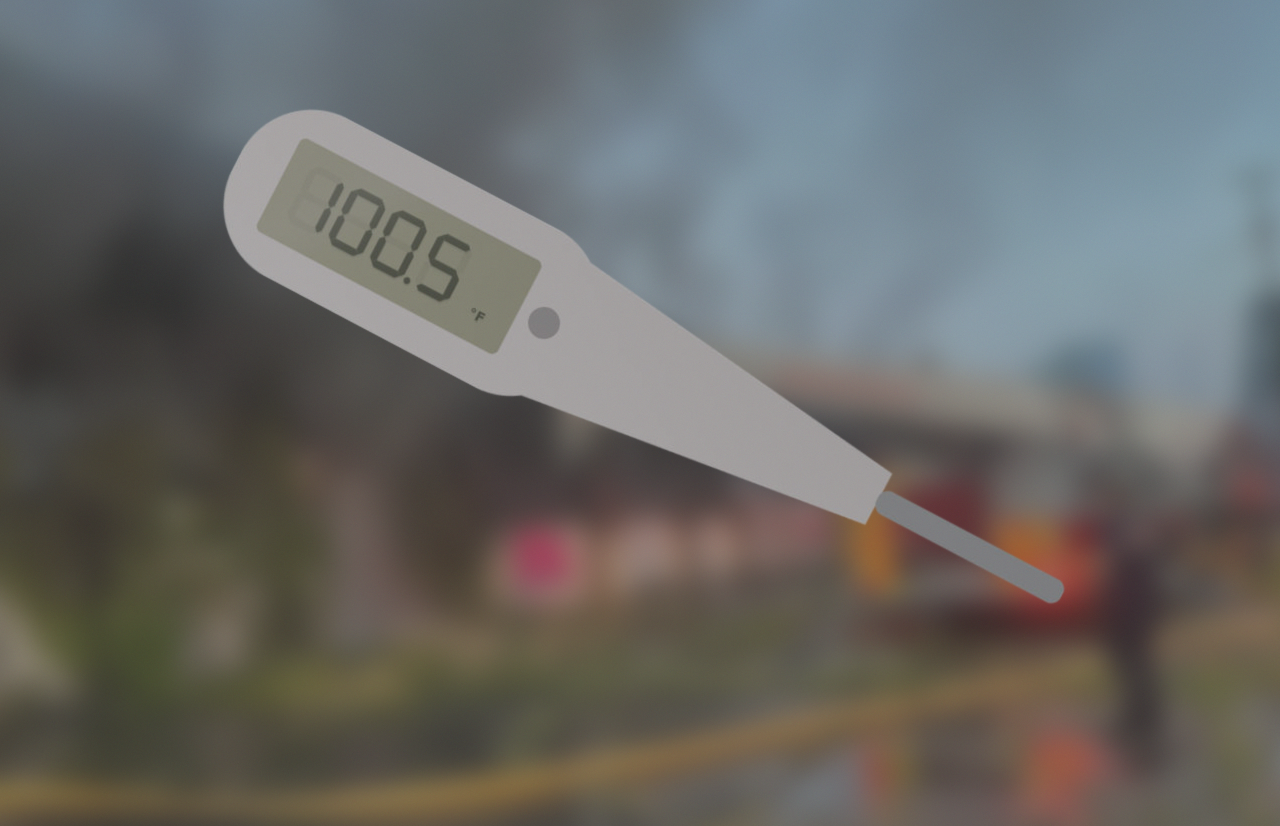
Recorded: 100.5 °F
